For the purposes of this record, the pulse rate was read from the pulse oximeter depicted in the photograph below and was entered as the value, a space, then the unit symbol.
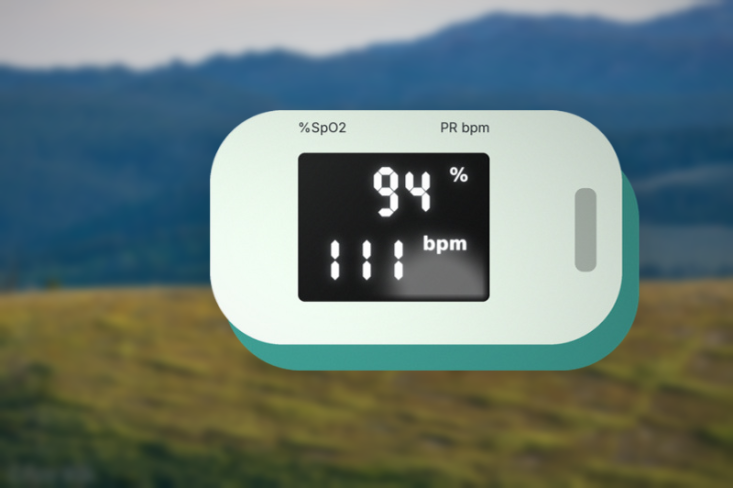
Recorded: 111 bpm
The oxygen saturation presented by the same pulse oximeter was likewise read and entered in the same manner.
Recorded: 94 %
